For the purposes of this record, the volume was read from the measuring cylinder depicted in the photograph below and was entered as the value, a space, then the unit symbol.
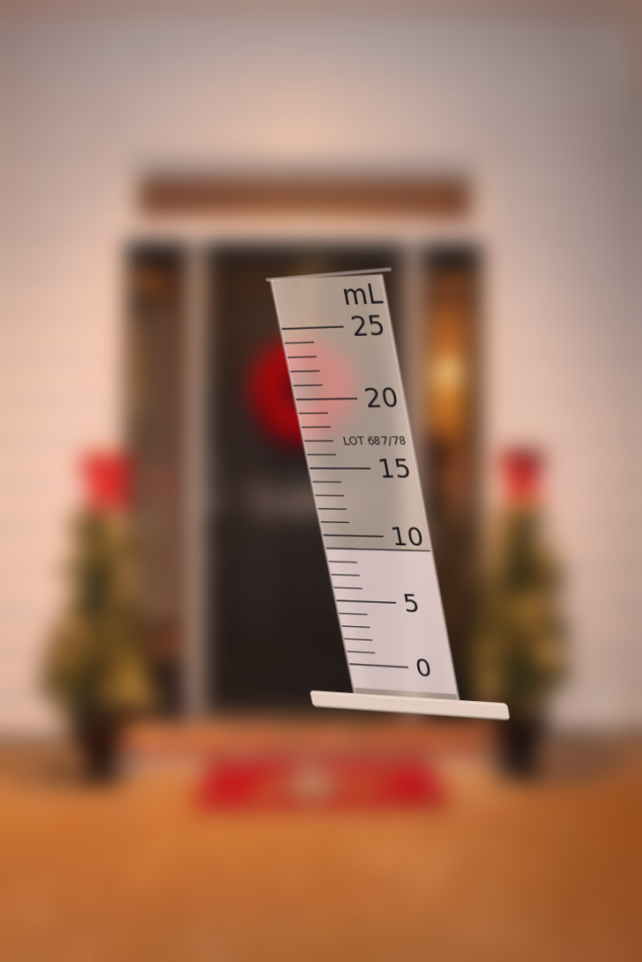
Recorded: 9 mL
